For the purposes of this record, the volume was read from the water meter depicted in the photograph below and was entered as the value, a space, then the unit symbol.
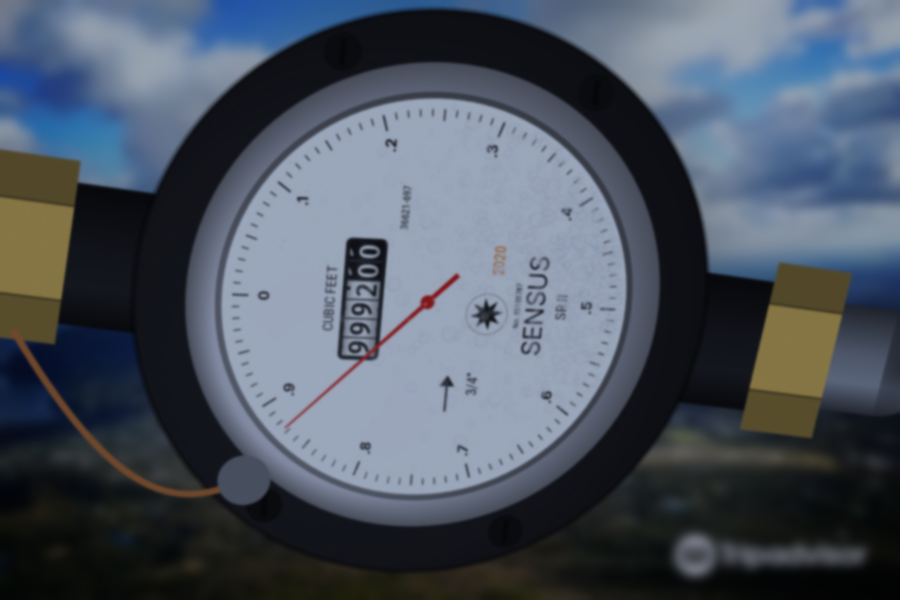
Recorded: 999199.87 ft³
